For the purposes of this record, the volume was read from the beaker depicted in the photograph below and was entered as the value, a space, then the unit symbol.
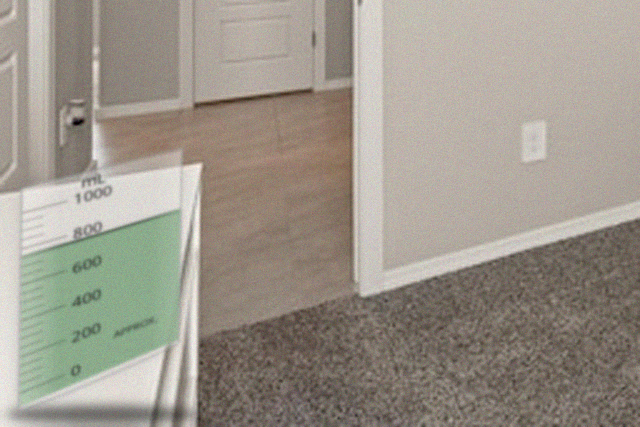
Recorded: 750 mL
